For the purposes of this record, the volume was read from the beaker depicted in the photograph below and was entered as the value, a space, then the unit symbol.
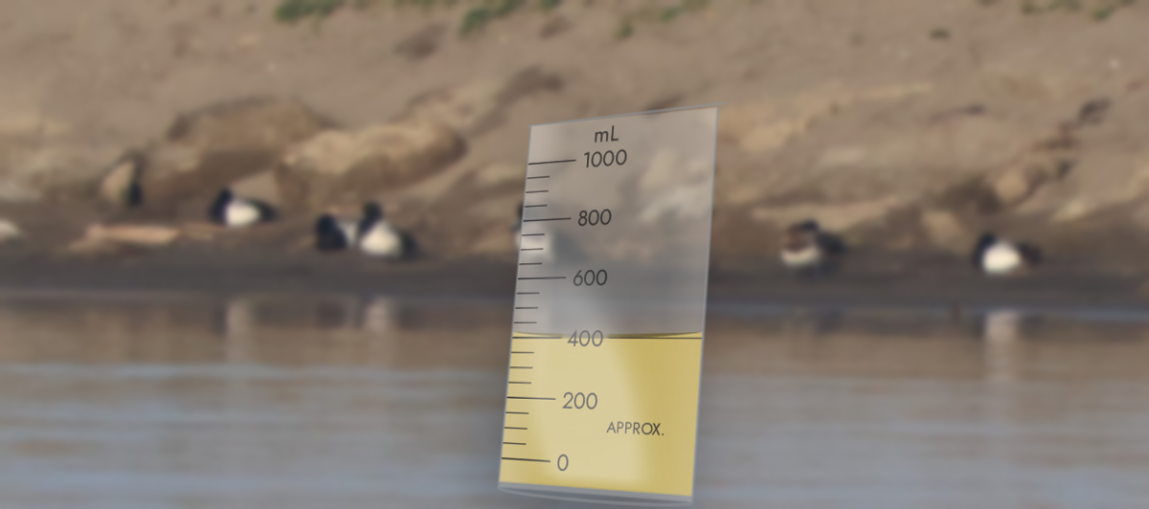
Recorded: 400 mL
